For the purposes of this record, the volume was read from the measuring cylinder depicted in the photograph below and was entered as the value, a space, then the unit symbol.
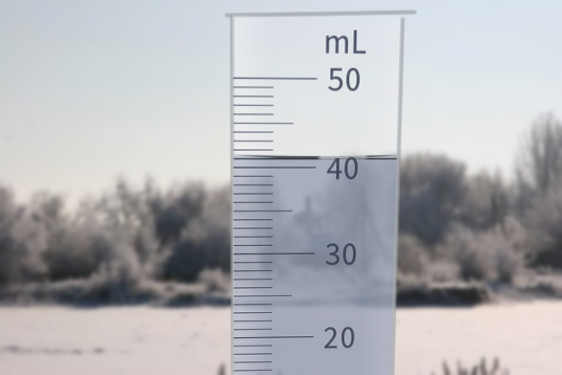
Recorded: 41 mL
